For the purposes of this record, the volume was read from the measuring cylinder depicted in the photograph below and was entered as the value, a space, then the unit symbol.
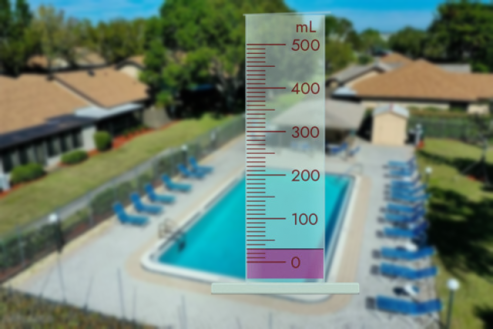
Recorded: 30 mL
